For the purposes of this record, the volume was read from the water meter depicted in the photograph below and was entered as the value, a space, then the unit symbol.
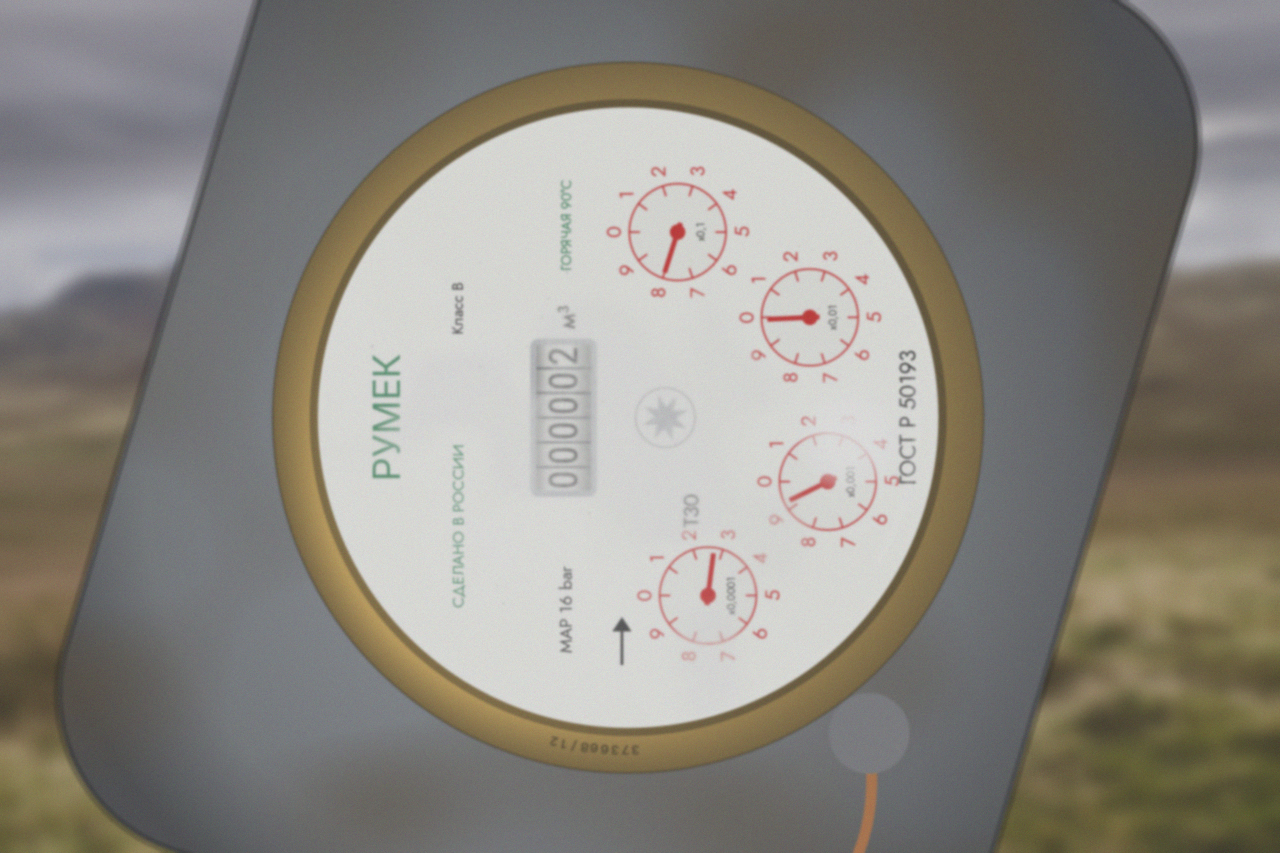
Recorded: 2.7992 m³
